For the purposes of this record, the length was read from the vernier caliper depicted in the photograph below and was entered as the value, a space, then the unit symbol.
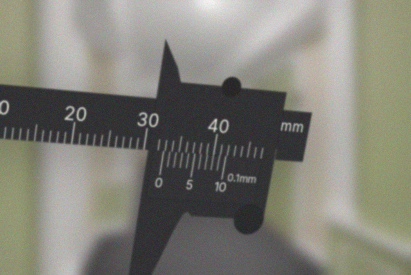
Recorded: 32.8 mm
